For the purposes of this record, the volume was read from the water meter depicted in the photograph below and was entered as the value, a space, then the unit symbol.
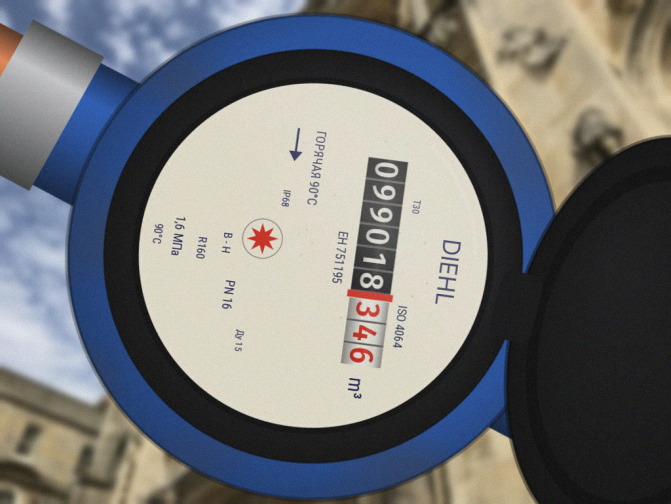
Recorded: 99018.346 m³
